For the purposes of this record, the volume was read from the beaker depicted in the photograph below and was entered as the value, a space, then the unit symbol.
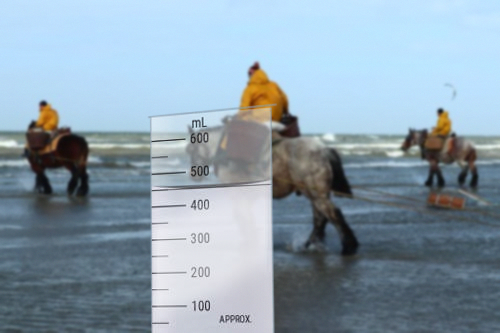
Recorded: 450 mL
